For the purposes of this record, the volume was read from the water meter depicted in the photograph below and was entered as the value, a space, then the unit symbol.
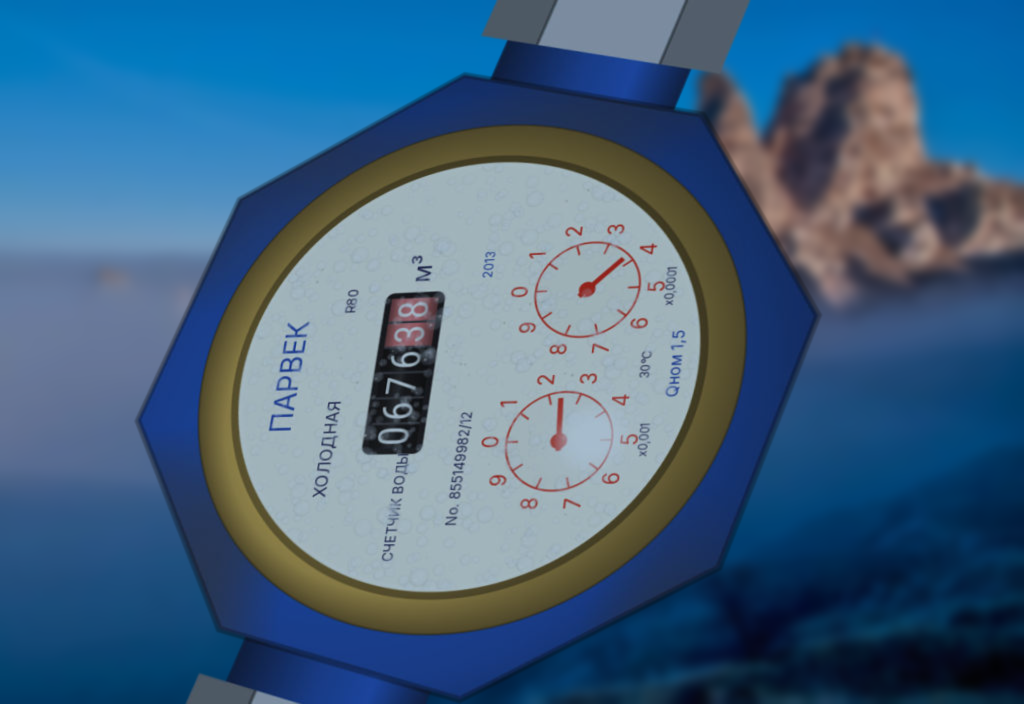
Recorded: 676.3823 m³
